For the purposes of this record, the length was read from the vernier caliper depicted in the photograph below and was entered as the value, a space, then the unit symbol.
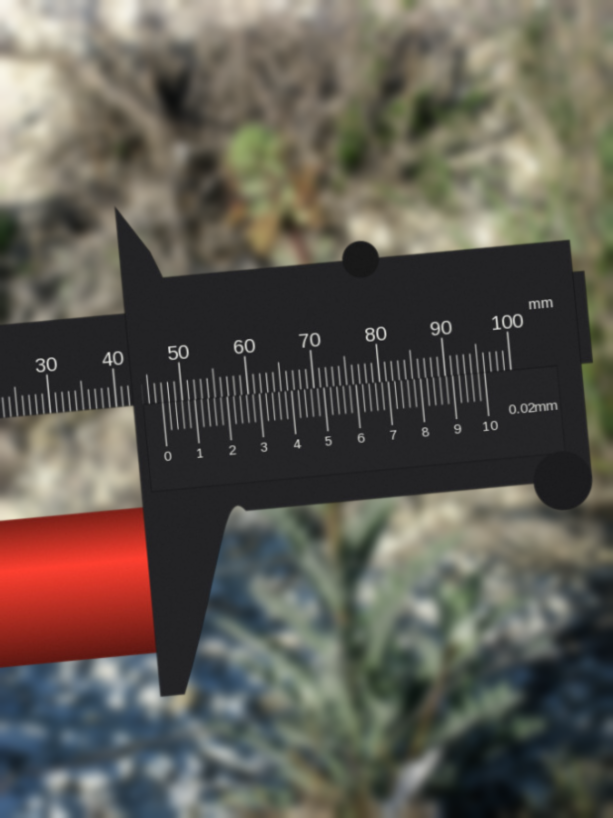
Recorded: 47.0 mm
